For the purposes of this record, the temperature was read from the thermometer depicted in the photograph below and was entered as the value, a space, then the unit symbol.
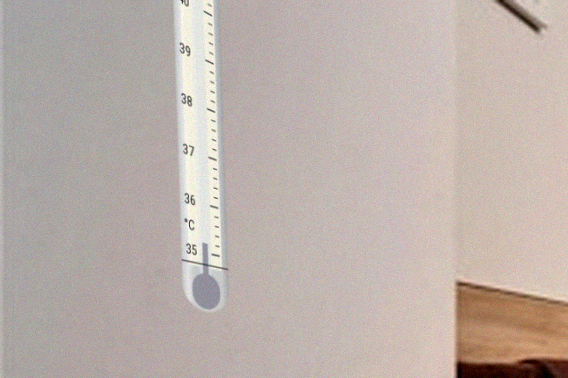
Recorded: 35.2 °C
